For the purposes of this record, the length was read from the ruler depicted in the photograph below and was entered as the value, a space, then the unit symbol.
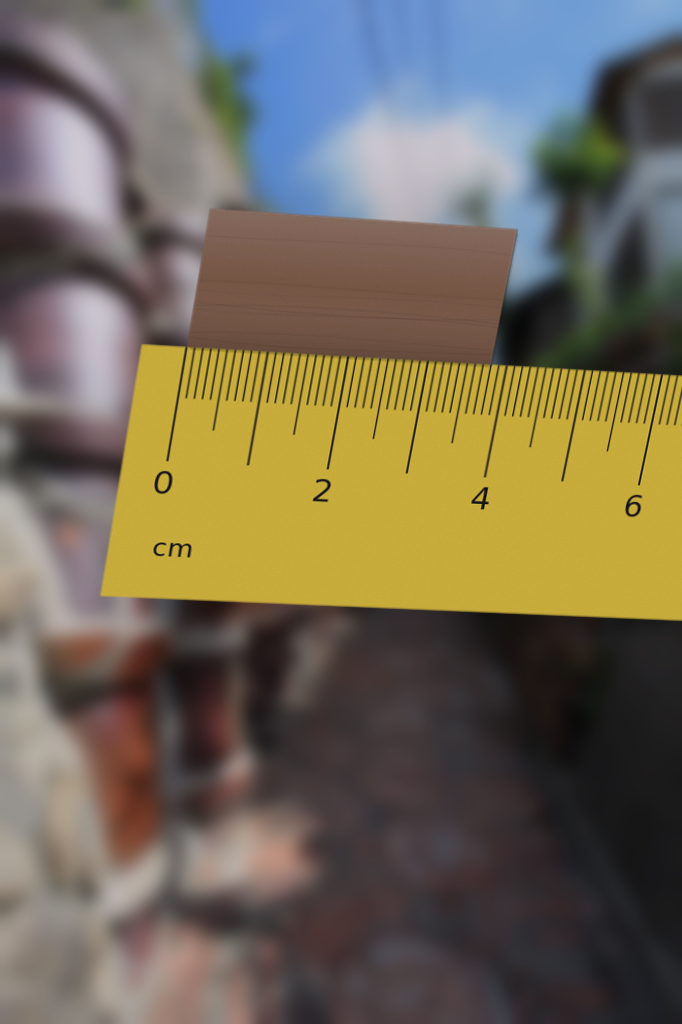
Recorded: 3.8 cm
